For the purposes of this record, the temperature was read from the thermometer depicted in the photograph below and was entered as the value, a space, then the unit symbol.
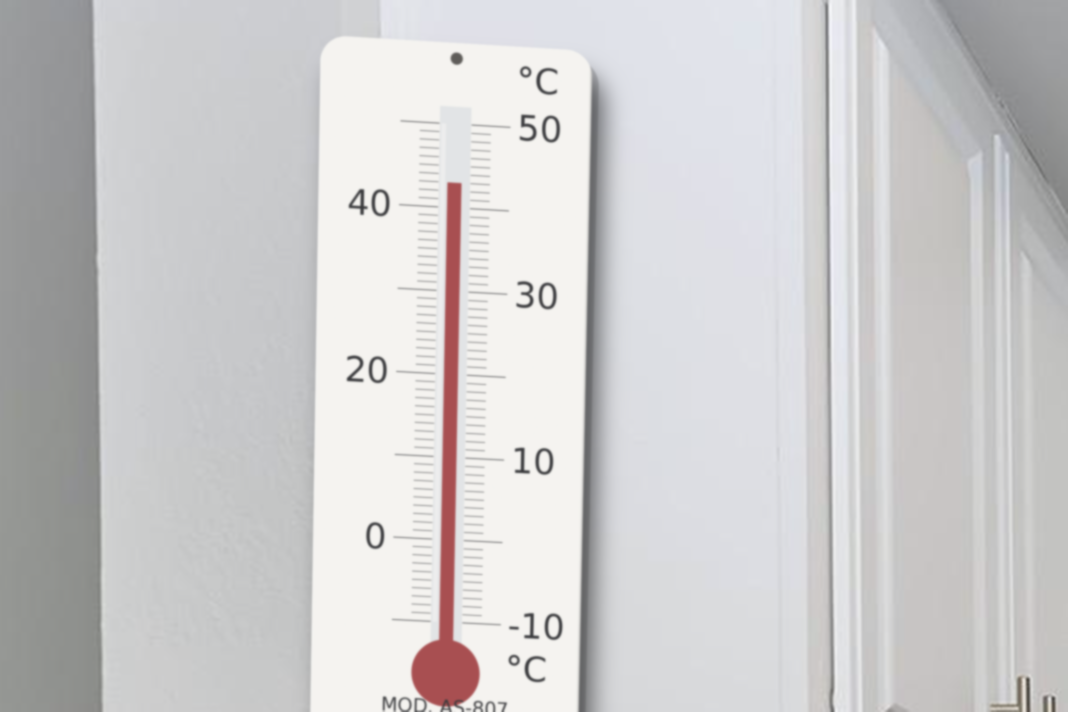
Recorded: 43 °C
